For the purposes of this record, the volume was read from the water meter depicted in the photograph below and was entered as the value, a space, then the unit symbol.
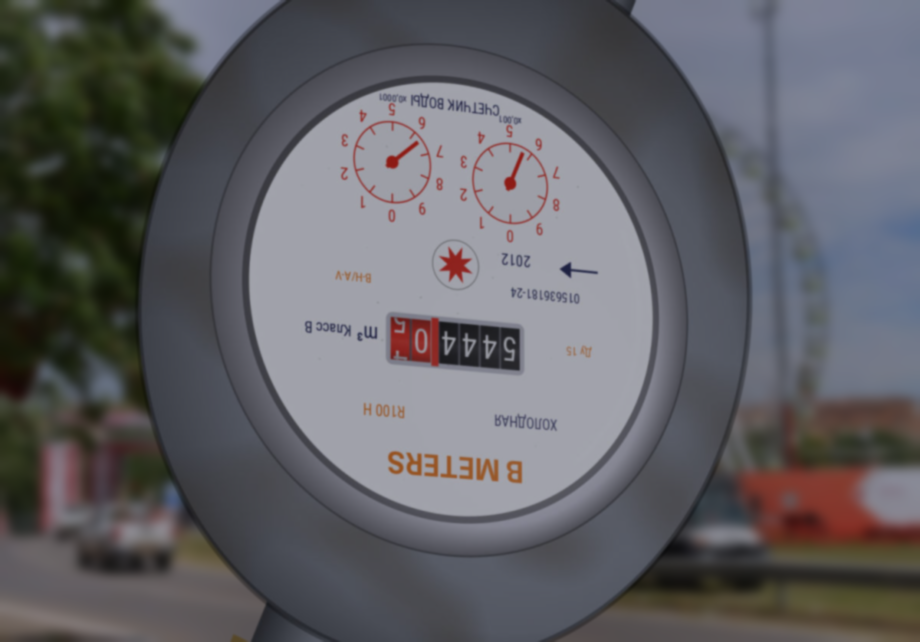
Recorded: 5444.0456 m³
